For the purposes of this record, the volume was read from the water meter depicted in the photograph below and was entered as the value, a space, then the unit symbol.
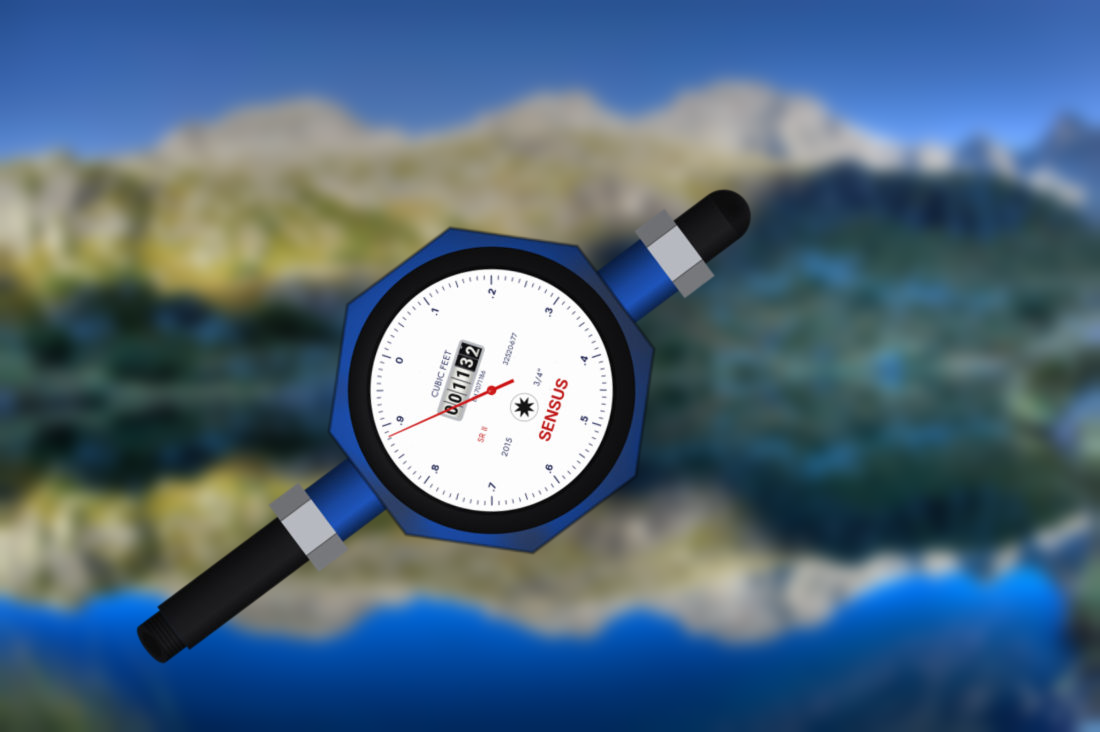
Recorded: 1131.88 ft³
